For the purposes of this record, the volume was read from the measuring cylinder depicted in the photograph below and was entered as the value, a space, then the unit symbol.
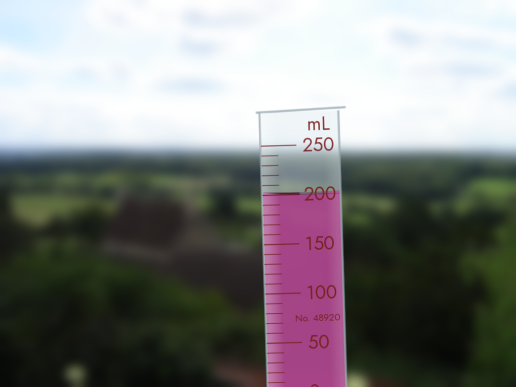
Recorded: 200 mL
